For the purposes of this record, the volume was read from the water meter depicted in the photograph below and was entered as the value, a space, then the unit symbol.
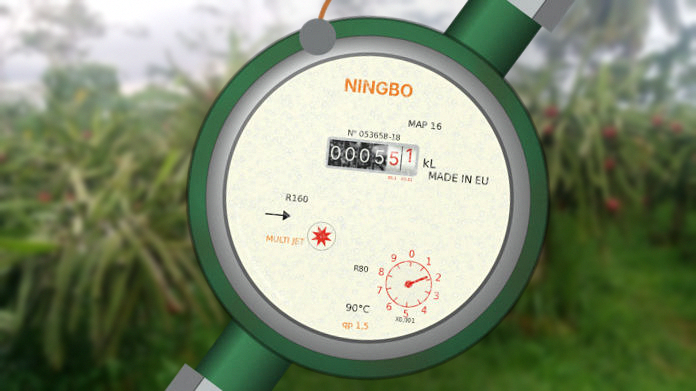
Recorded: 5.511 kL
